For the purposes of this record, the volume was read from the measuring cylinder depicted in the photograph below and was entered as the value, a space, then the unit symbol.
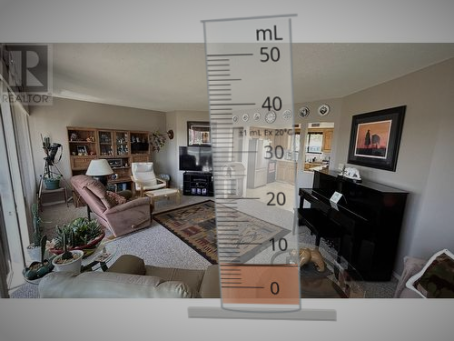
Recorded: 5 mL
